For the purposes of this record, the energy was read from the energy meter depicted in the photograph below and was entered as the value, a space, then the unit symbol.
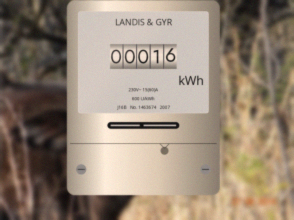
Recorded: 16 kWh
